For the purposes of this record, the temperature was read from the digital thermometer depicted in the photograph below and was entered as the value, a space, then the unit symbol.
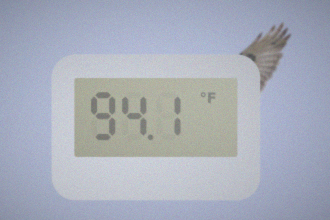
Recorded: 94.1 °F
